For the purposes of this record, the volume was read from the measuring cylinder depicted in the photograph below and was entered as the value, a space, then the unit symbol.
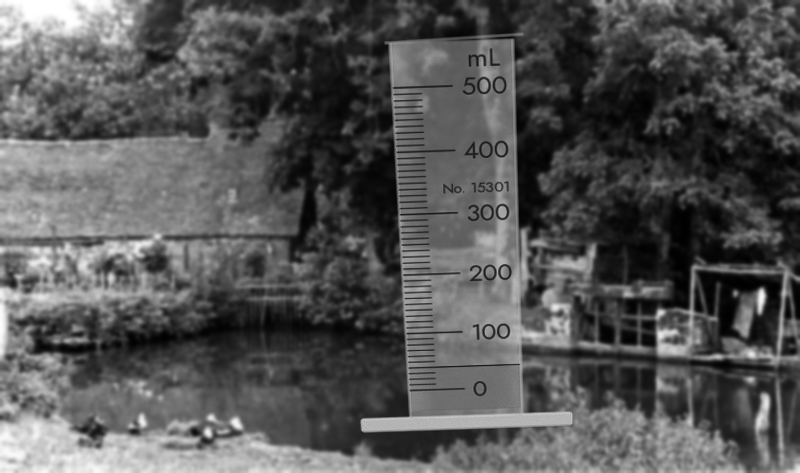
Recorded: 40 mL
